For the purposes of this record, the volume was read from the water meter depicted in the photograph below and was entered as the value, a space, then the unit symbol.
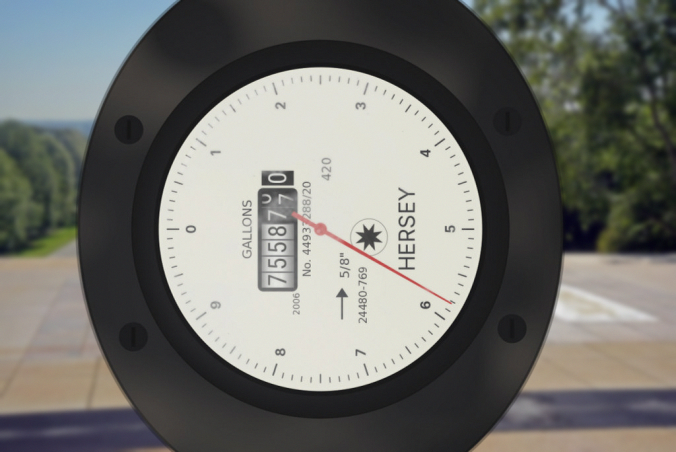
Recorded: 7558765.8 gal
